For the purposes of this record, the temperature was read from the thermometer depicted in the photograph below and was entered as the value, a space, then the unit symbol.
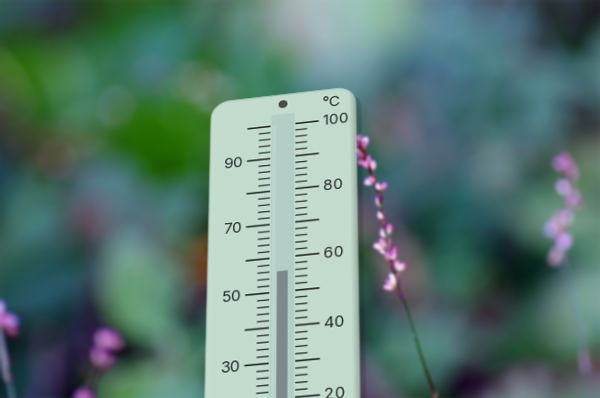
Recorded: 56 °C
